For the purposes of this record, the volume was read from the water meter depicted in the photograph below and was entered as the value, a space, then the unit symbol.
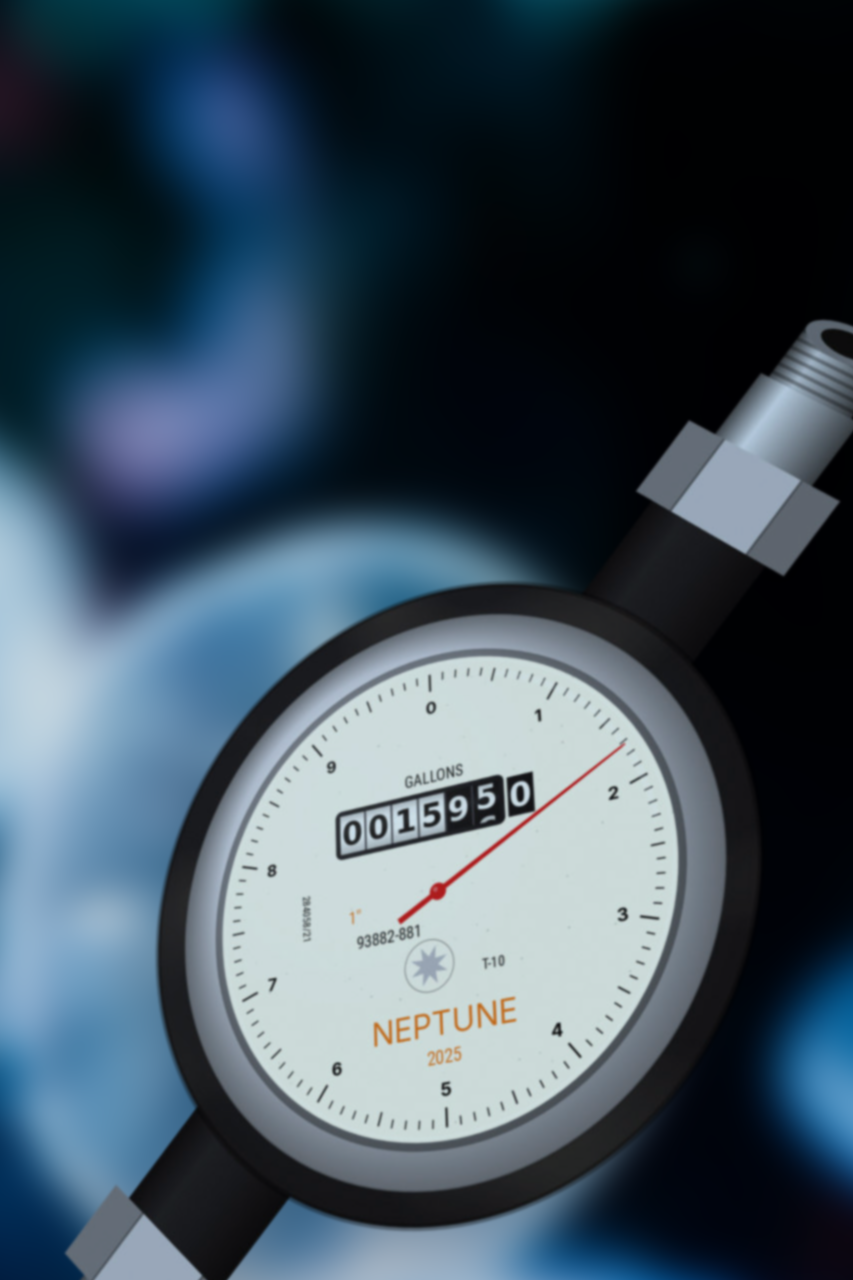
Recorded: 15951.7 gal
